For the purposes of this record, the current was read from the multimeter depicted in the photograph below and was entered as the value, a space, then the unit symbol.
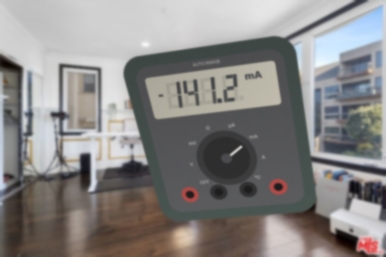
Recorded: -141.2 mA
